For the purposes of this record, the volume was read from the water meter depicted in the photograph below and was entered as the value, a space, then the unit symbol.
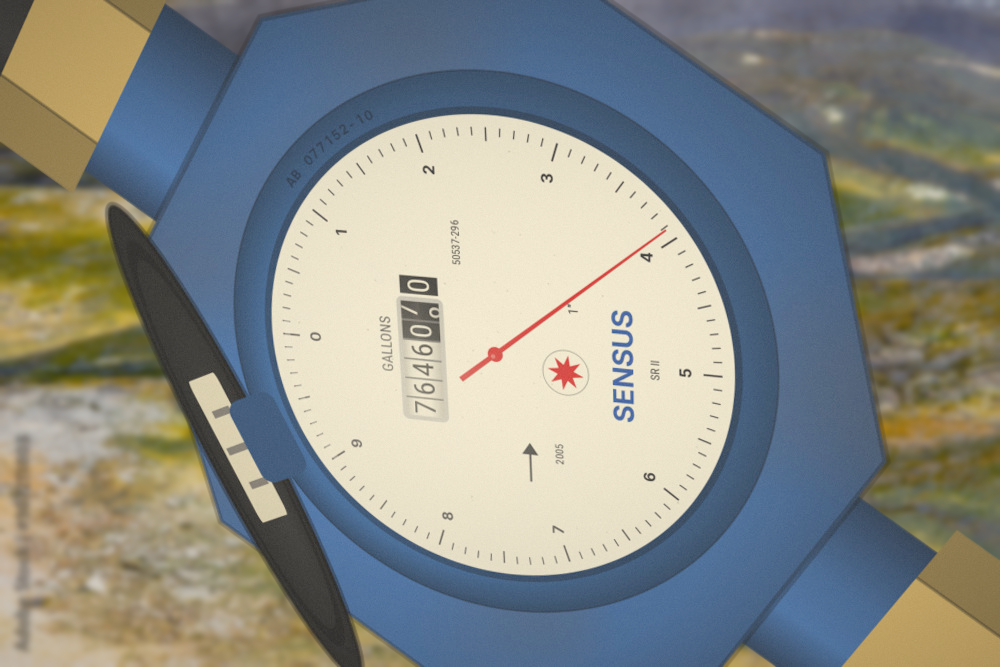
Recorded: 7646073.9 gal
